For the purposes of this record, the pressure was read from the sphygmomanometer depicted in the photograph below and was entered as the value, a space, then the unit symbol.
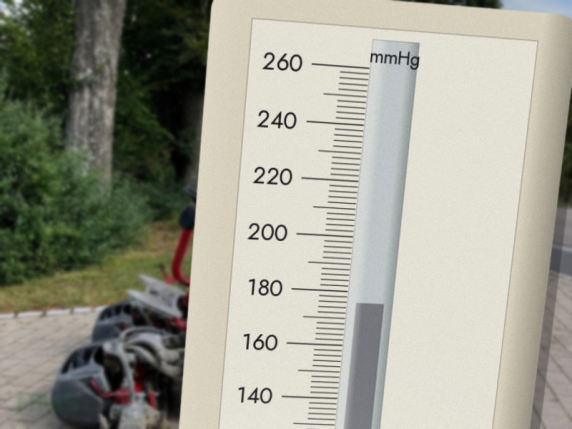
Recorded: 176 mmHg
